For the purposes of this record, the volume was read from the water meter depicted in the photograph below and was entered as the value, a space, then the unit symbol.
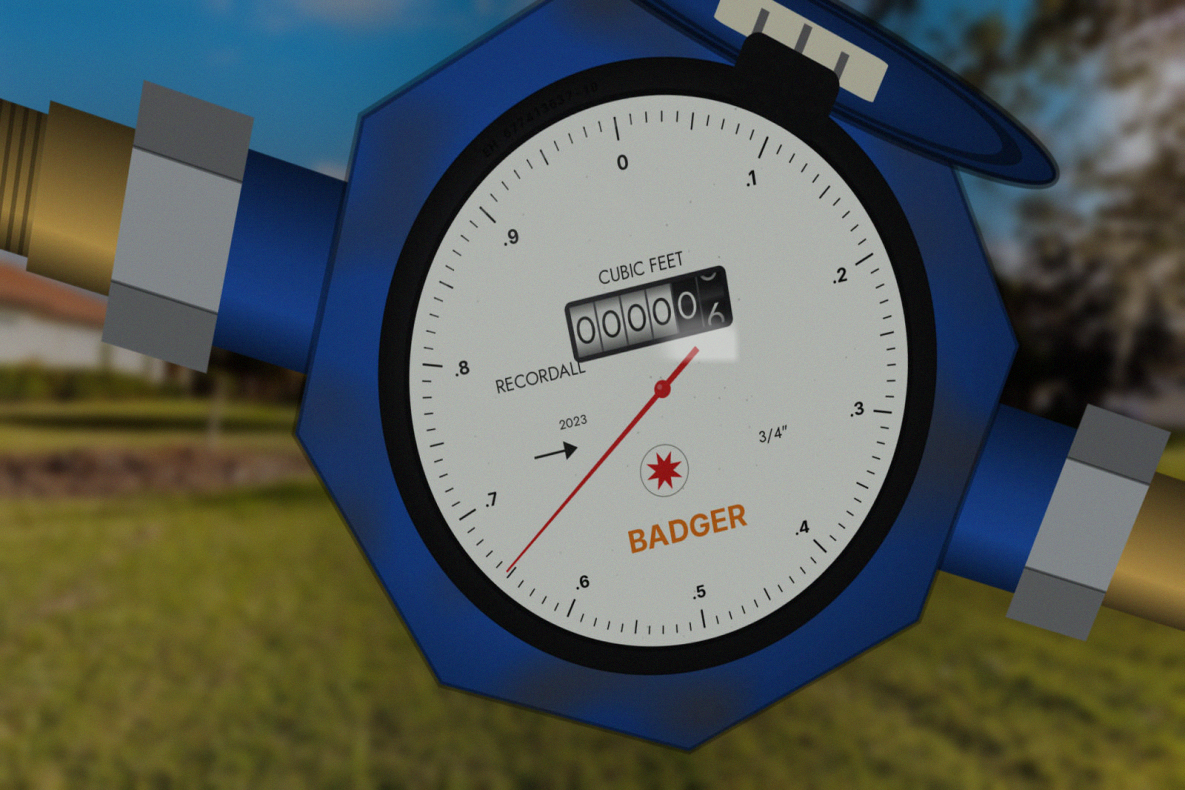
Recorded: 5.65 ft³
